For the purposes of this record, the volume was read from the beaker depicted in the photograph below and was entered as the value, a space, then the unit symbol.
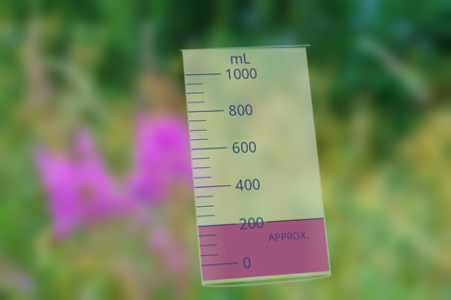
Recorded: 200 mL
